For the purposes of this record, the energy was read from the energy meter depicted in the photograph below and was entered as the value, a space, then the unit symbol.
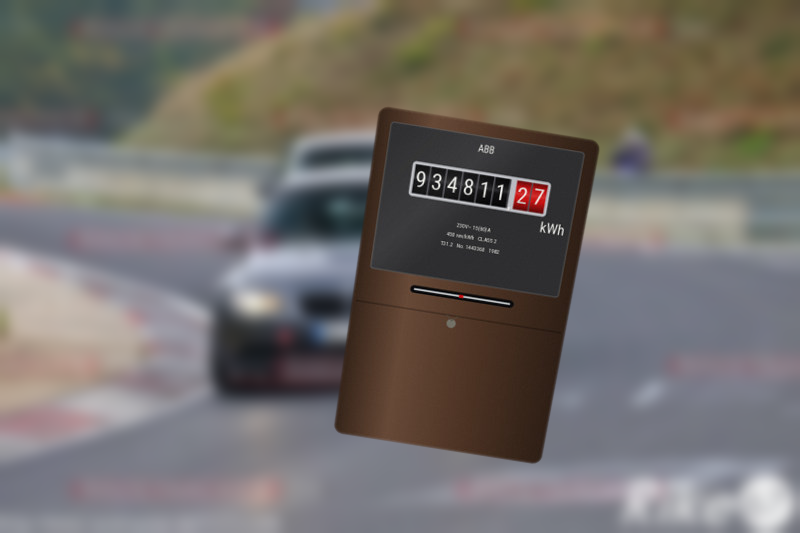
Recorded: 934811.27 kWh
